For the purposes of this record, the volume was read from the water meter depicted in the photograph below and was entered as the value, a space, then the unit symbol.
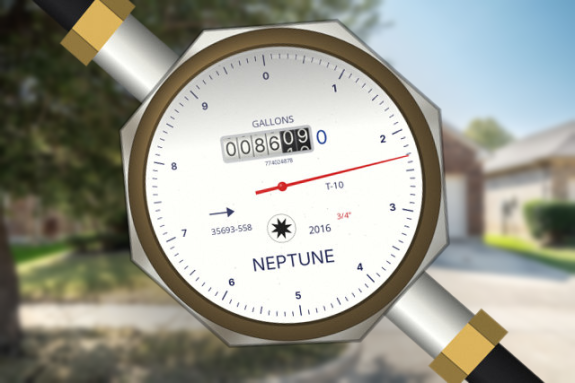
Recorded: 86092.3 gal
